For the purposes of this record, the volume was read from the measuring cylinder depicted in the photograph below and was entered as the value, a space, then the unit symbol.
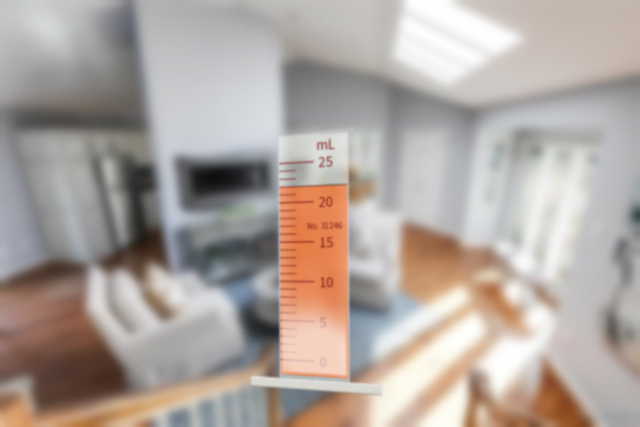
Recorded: 22 mL
